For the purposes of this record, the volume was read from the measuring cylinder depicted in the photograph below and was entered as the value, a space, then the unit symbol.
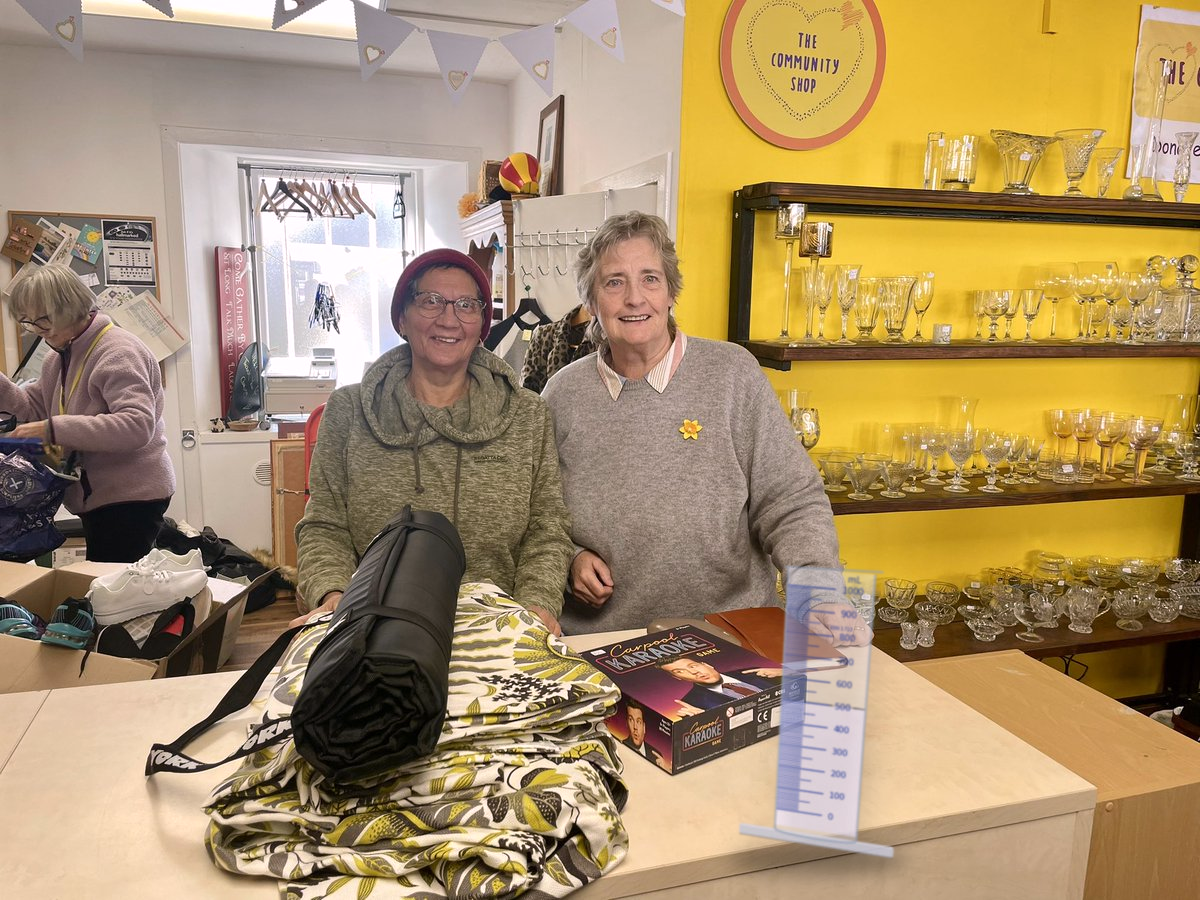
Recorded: 500 mL
